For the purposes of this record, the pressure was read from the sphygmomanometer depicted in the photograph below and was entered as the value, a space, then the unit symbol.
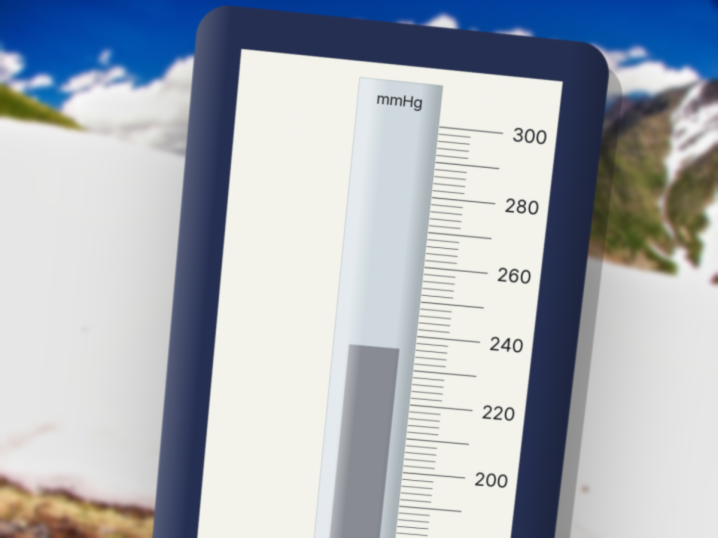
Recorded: 236 mmHg
